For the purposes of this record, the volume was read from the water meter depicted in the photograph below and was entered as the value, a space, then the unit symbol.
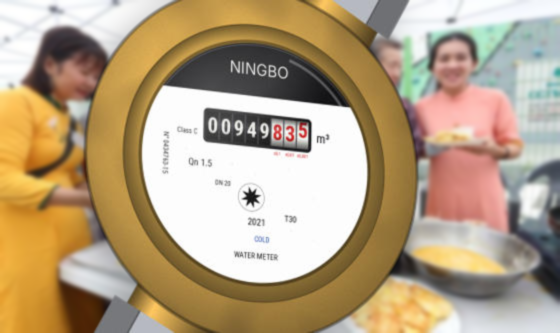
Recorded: 949.835 m³
